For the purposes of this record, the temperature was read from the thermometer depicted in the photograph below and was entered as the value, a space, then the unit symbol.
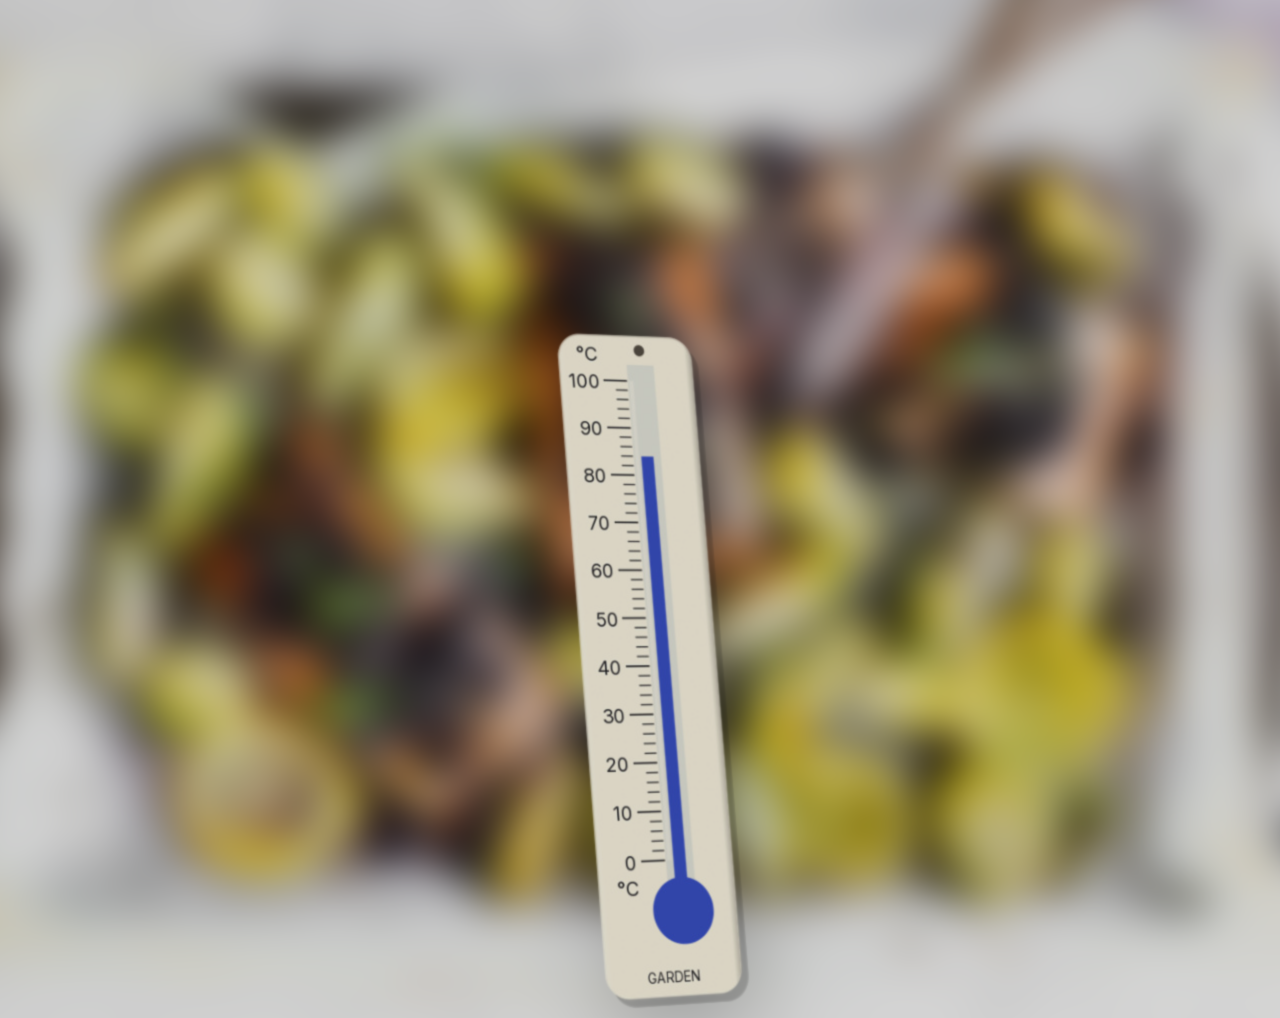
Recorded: 84 °C
